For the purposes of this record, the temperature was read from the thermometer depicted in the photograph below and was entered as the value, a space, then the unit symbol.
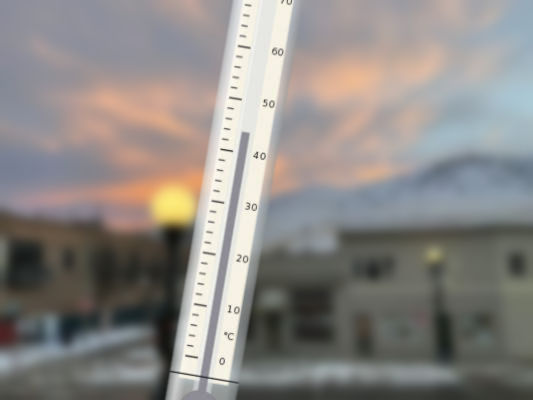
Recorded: 44 °C
